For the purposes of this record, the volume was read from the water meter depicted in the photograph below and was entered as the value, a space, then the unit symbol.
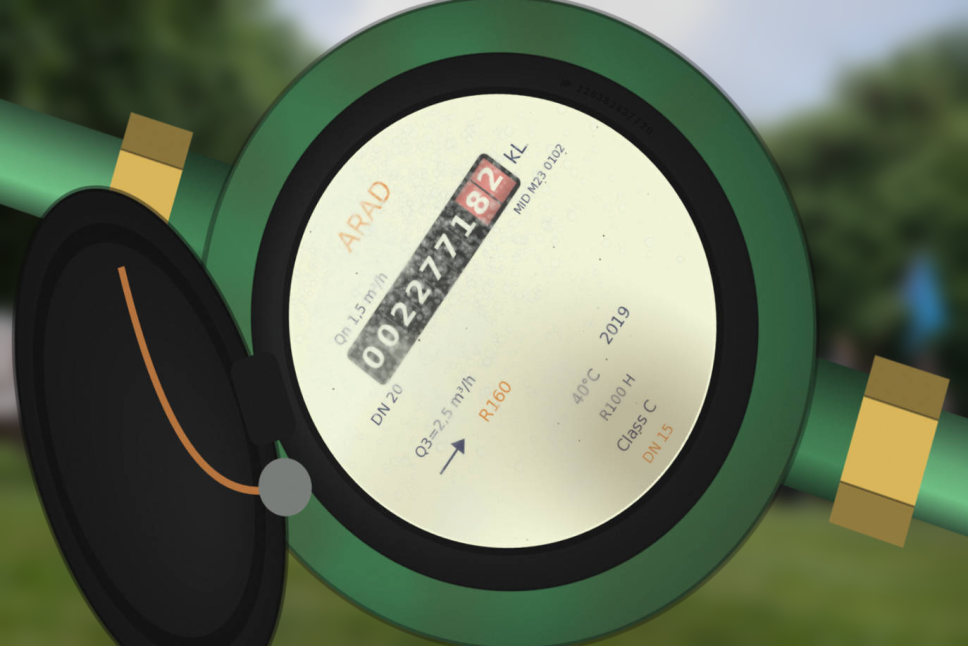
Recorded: 22771.82 kL
